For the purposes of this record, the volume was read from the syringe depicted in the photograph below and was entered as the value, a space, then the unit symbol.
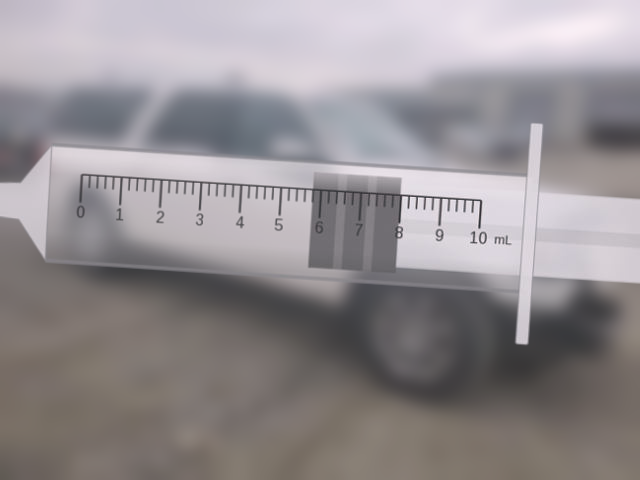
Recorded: 5.8 mL
